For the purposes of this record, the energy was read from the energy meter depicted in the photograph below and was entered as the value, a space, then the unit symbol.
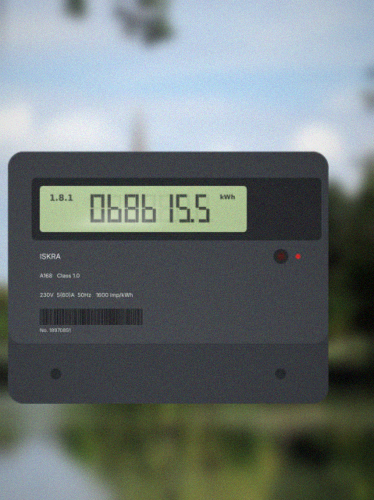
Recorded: 68615.5 kWh
